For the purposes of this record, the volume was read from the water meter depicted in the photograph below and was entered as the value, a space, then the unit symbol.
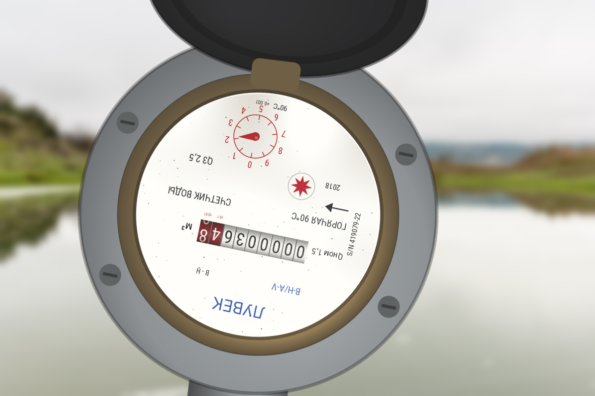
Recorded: 36.482 m³
